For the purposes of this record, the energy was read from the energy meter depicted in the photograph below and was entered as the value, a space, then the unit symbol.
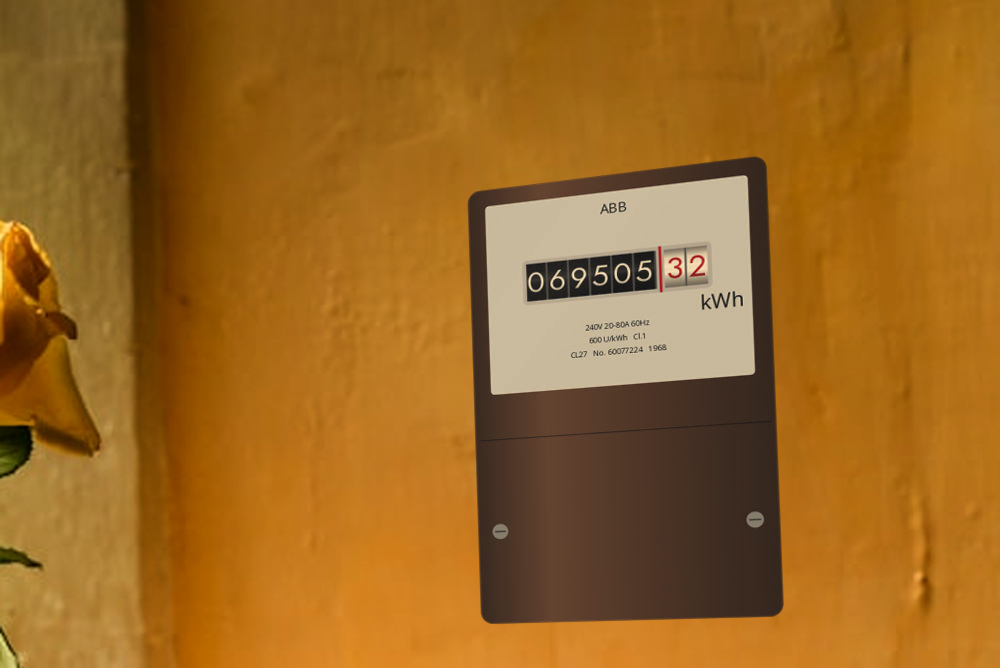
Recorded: 69505.32 kWh
